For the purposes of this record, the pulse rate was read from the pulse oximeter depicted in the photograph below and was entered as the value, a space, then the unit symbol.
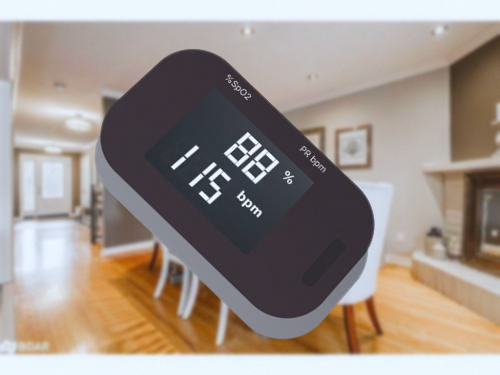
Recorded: 115 bpm
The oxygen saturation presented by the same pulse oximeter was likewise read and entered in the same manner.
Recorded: 88 %
